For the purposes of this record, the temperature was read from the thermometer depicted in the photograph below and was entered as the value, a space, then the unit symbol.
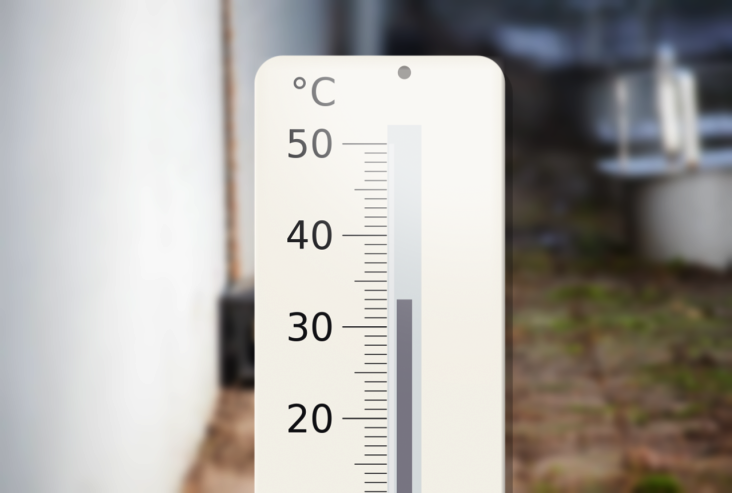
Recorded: 33 °C
